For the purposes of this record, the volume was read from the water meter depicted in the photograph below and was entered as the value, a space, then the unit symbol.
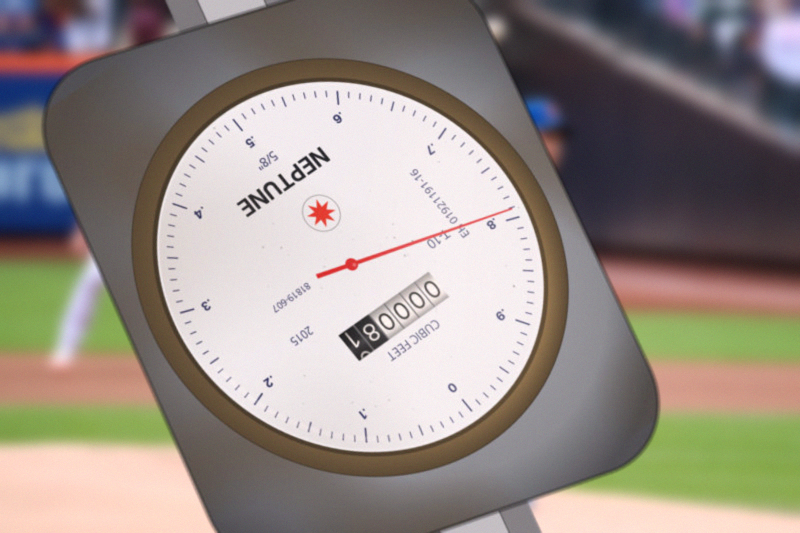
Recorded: 80.79 ft³
